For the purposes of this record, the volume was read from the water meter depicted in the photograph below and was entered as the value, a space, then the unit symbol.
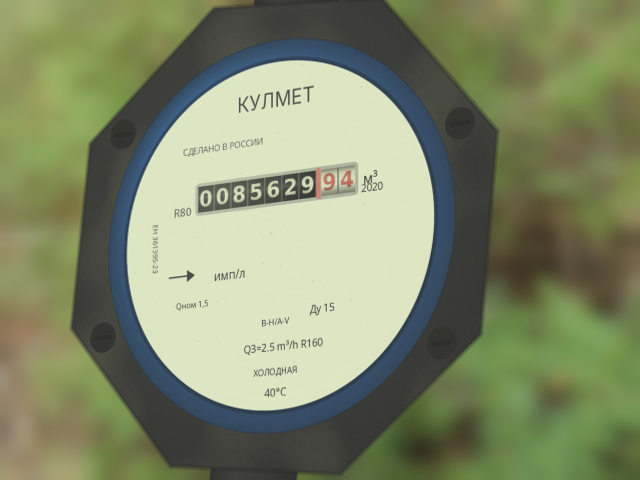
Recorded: 85629.94 m³
